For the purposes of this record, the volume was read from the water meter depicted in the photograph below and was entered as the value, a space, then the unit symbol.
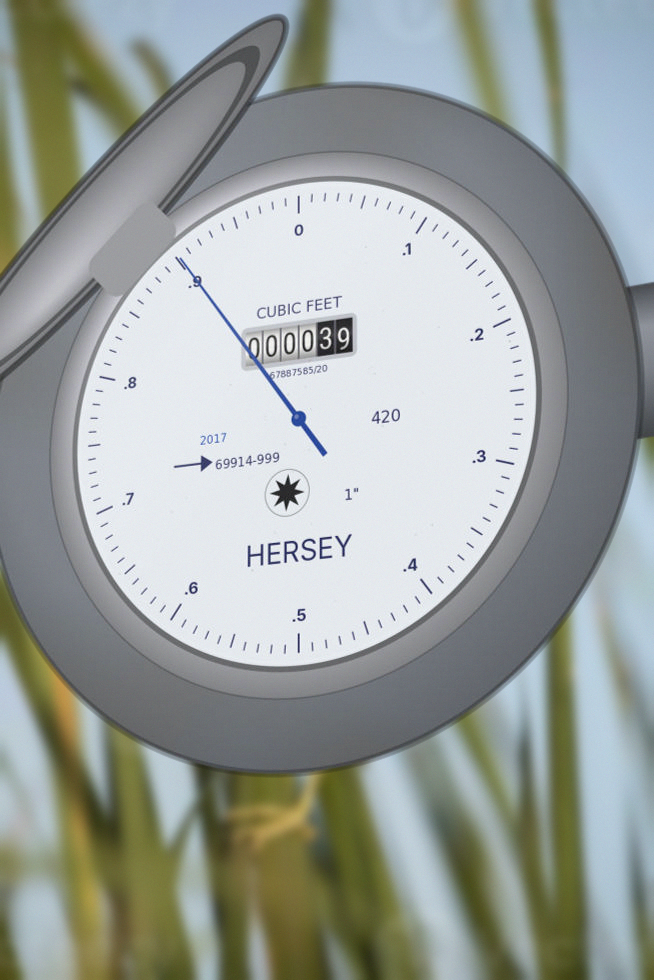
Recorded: 38.90 ft³
